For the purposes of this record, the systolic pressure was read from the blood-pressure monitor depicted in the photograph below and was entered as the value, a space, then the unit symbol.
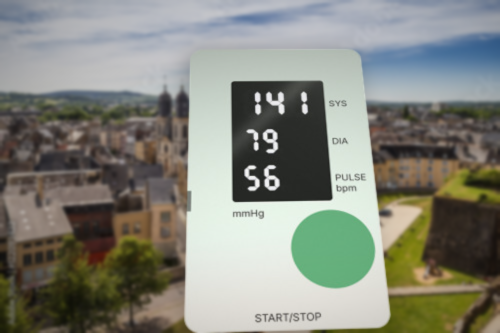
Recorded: 141 mmHg
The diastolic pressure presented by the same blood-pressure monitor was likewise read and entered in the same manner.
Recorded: 79 mmHg
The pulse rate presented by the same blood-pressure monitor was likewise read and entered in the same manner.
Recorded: 56 bpm
